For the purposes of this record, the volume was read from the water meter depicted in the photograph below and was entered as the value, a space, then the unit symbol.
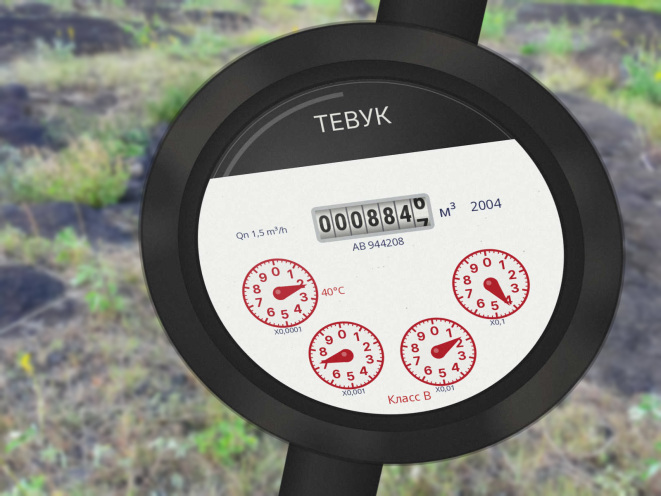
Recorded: 8846.4172 m³
